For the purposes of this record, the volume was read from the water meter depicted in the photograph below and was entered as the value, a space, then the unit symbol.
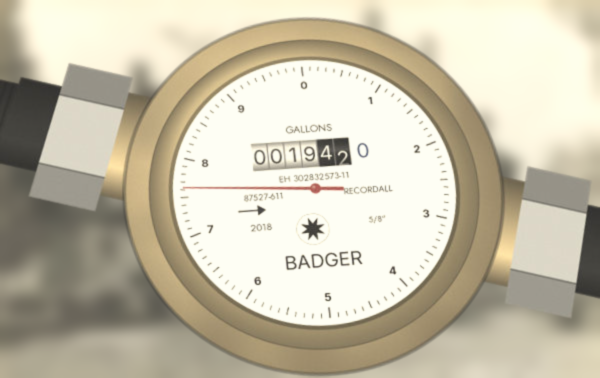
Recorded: 19417.6 gal
